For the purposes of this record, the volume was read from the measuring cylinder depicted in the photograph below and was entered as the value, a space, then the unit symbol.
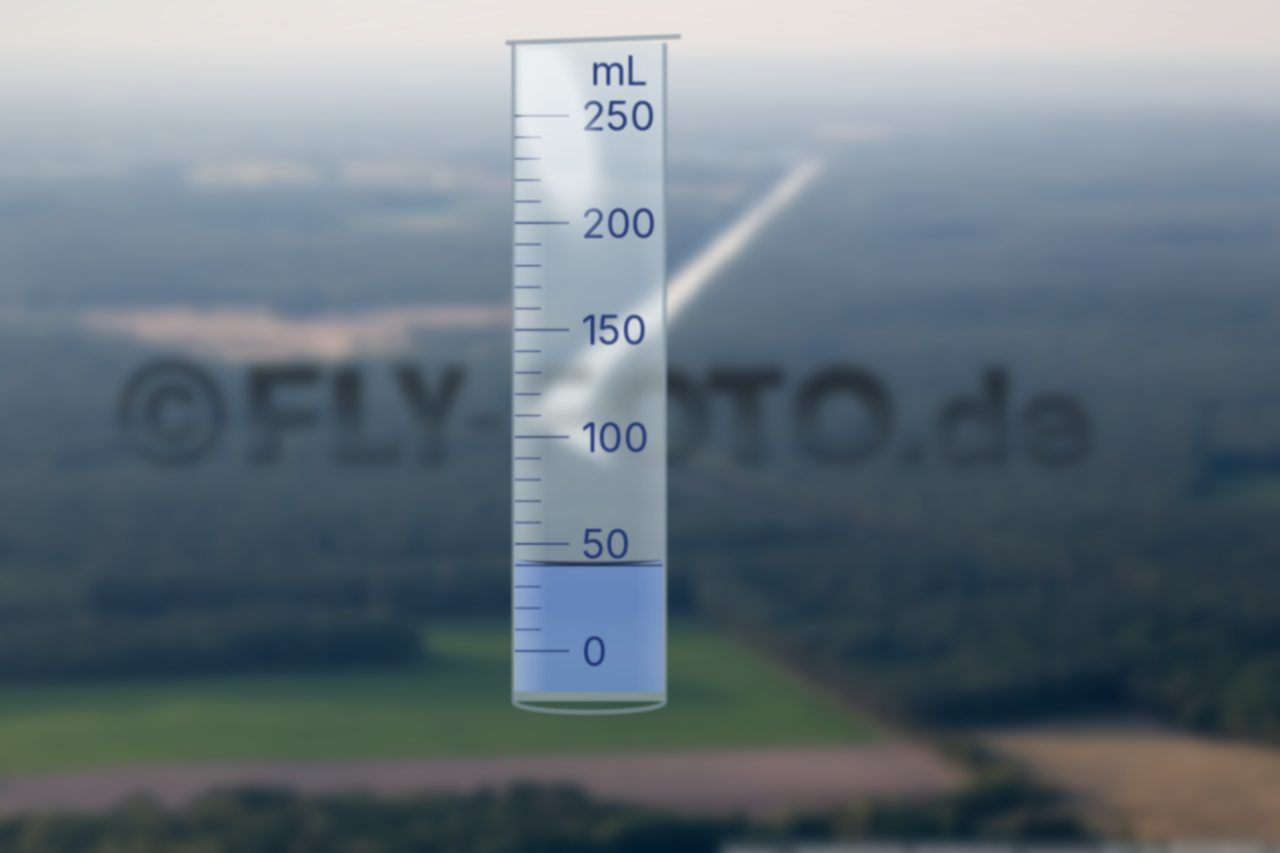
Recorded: 40 mL
